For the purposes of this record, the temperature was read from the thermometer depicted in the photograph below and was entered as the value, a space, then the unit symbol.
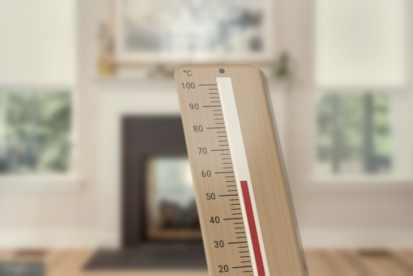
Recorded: 56 °C
